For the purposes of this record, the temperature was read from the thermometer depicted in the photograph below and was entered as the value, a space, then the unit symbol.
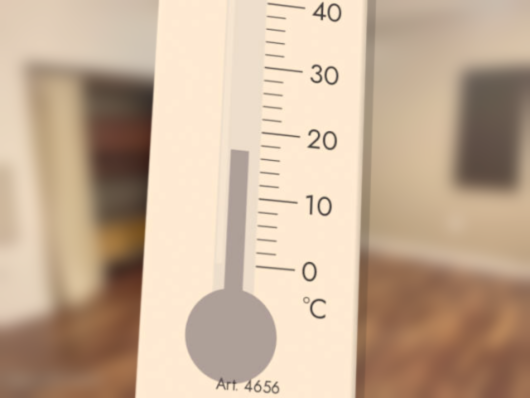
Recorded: 17 °C
